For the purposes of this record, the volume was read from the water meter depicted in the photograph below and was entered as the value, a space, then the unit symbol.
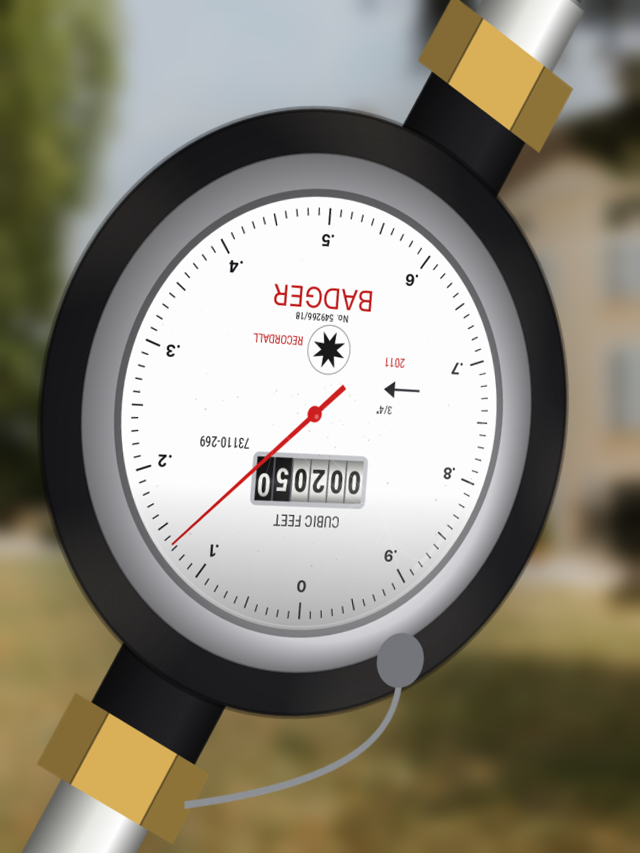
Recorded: 2050.13 ft³
